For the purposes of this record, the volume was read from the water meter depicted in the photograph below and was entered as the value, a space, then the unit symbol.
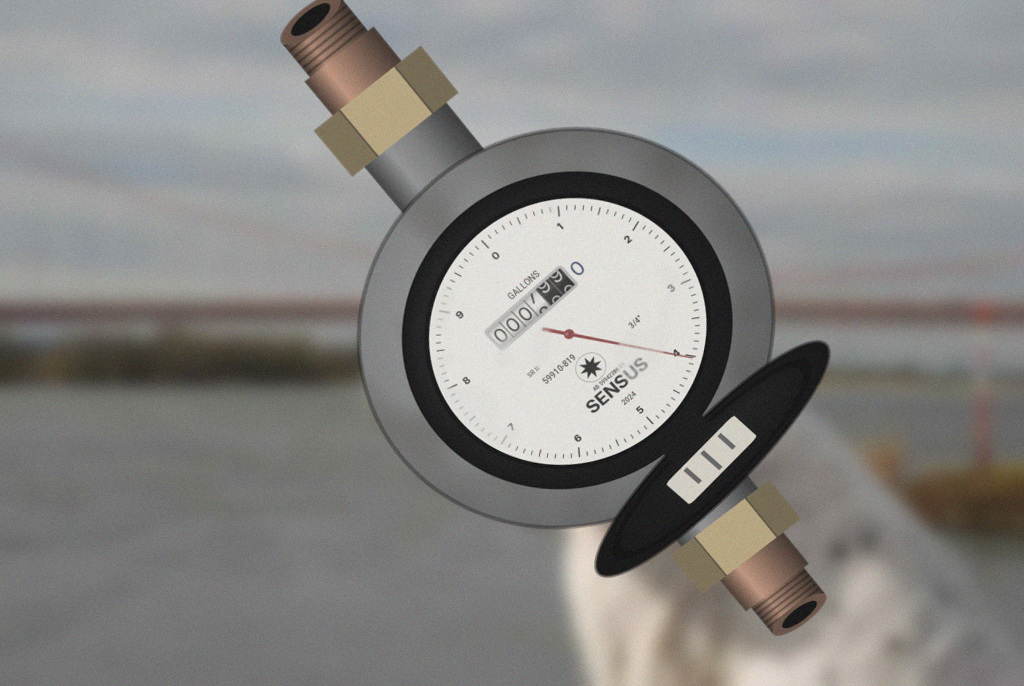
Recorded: 7994.0 gal
